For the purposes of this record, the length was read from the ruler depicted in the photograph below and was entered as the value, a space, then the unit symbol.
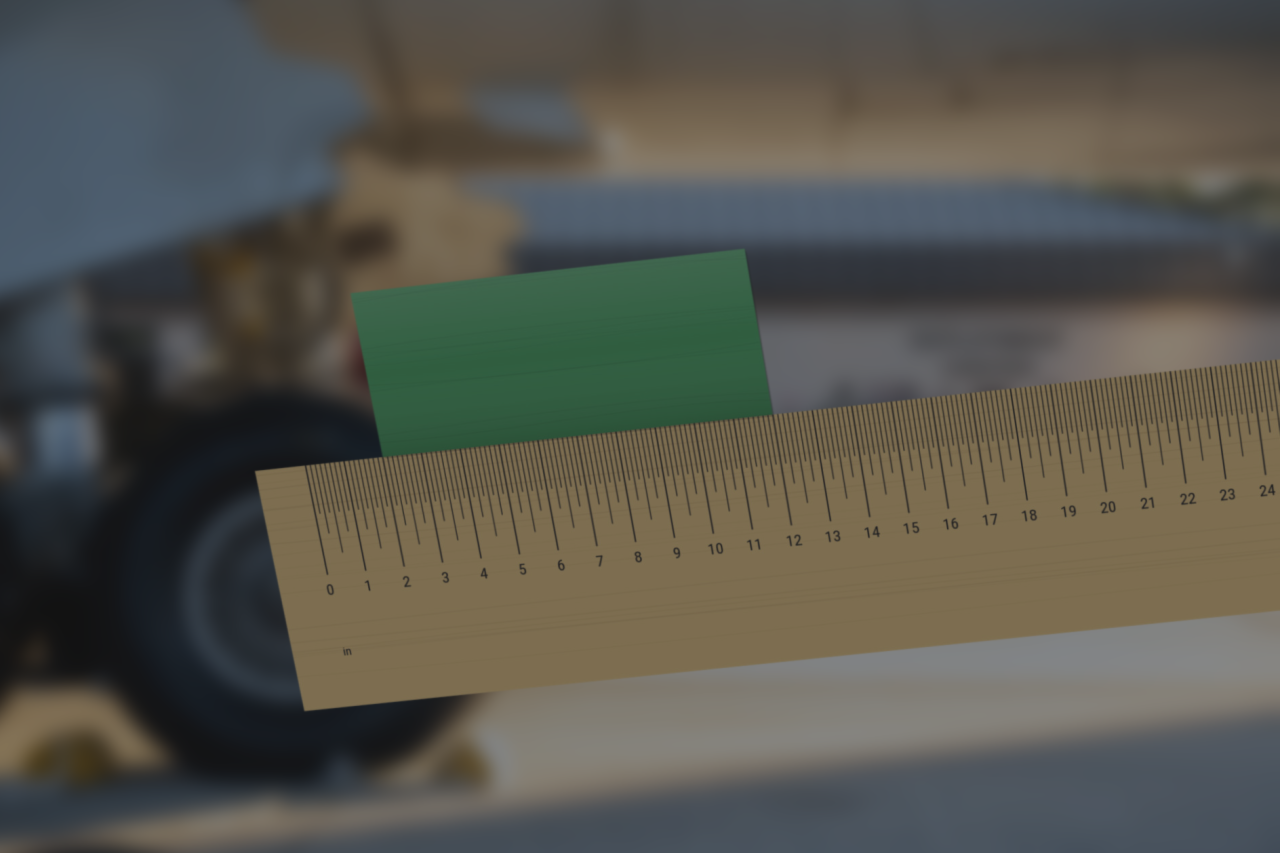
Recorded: 10 in
